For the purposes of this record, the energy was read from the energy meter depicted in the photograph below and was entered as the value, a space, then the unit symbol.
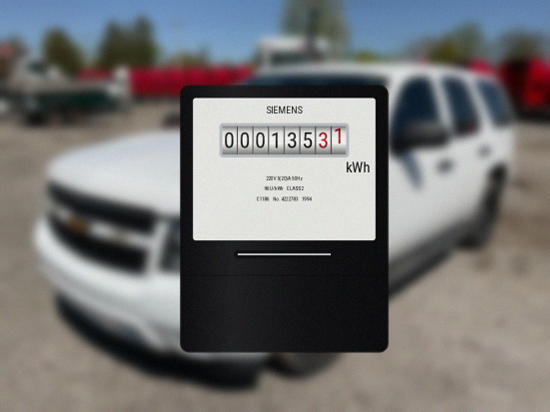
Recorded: 135.31 kWh
